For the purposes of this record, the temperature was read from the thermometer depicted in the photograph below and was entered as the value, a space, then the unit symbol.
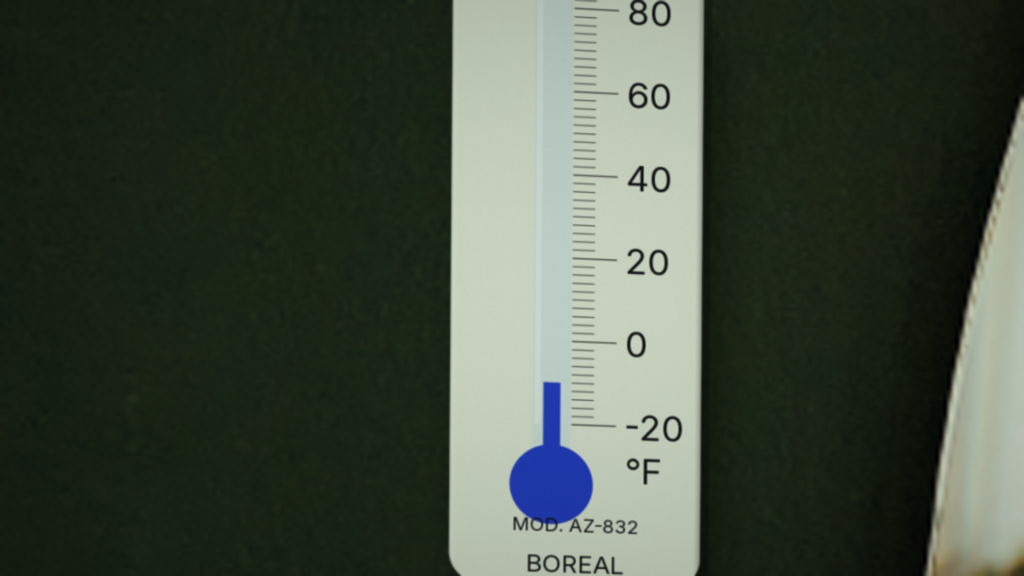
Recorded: -10 °F
